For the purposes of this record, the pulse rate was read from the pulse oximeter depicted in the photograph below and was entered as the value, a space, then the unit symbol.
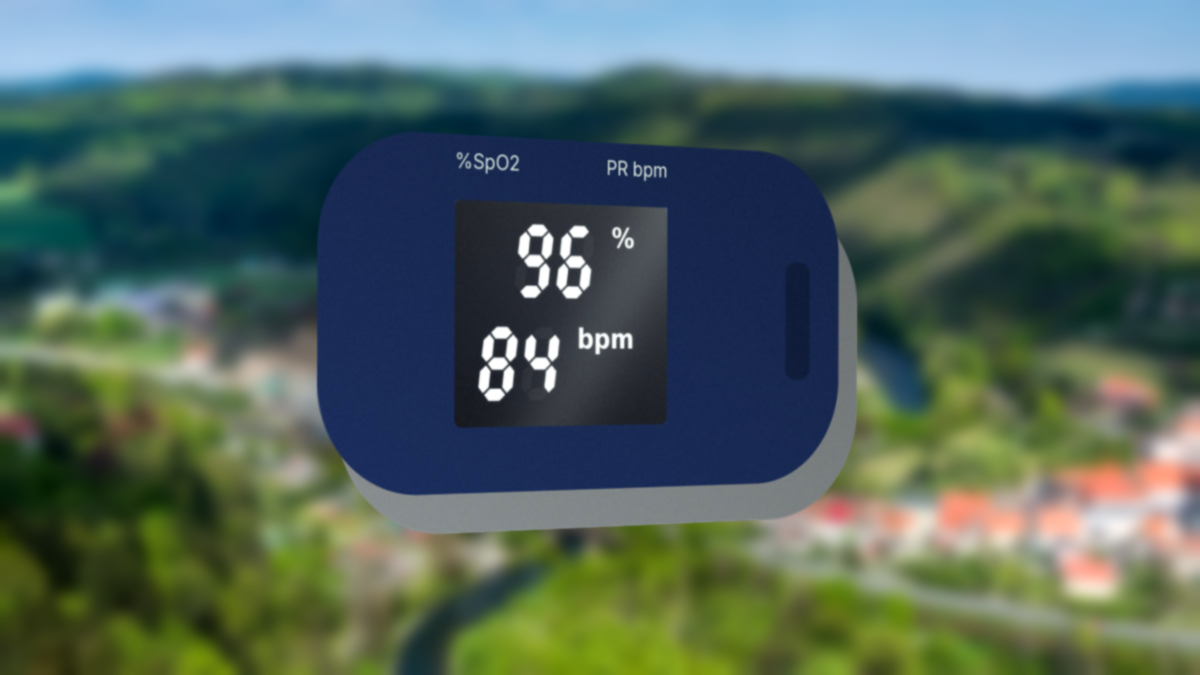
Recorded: 84 bpm
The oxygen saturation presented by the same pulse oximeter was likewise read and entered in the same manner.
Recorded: 96 %
